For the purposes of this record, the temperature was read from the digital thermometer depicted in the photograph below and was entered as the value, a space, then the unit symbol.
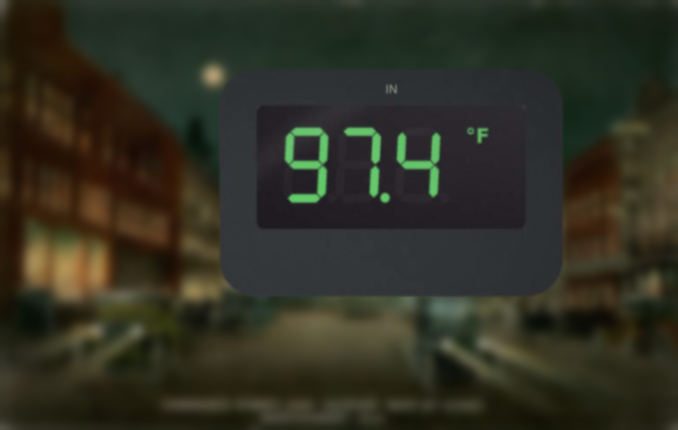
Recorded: 97.4 °F
